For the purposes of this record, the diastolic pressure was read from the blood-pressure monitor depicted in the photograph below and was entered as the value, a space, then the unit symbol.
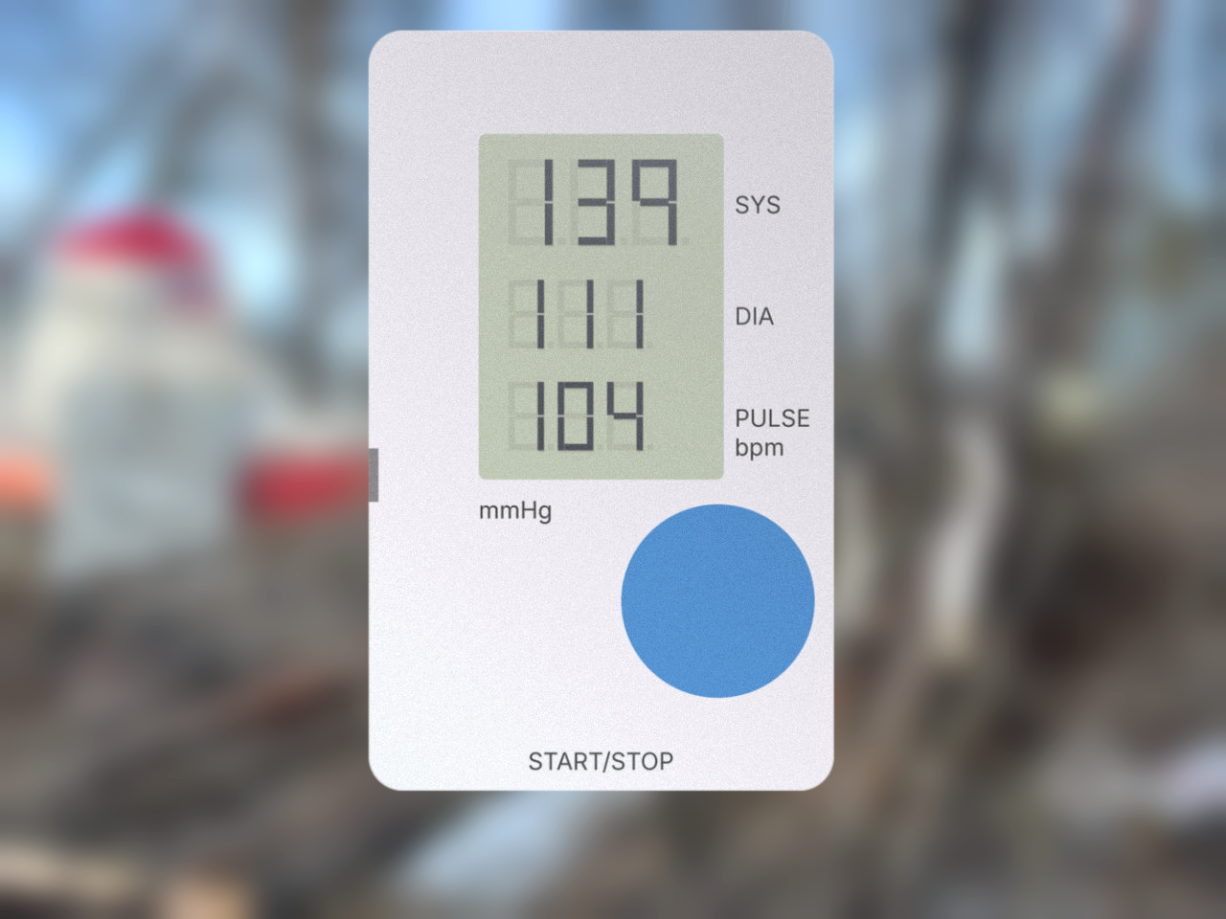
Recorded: 111 mmHg
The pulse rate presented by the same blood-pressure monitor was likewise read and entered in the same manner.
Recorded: 104 bpm
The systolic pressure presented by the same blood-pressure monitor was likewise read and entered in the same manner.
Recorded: 139 mmHg
